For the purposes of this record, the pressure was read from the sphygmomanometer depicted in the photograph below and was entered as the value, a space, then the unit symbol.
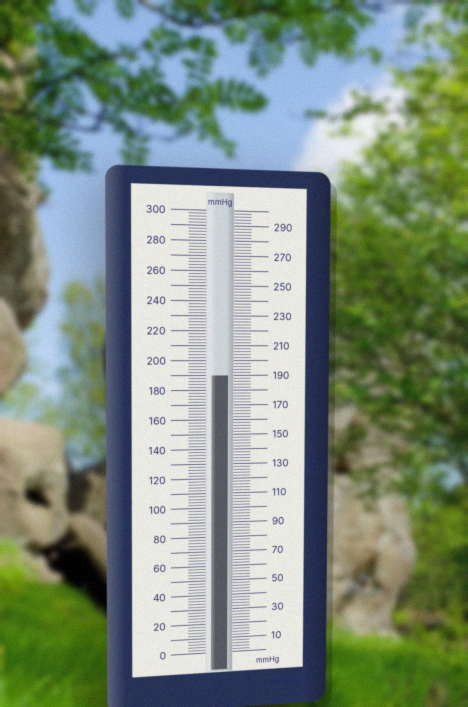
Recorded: 190 mmHg
